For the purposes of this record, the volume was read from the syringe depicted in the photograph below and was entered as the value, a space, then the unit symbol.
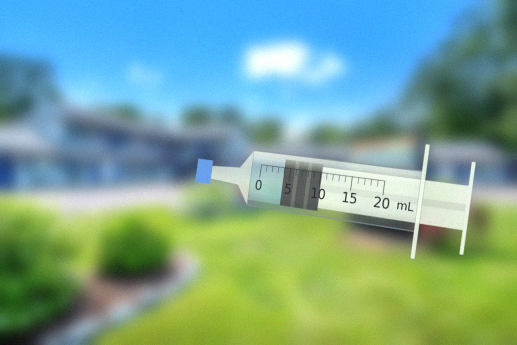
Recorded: 4 mL
